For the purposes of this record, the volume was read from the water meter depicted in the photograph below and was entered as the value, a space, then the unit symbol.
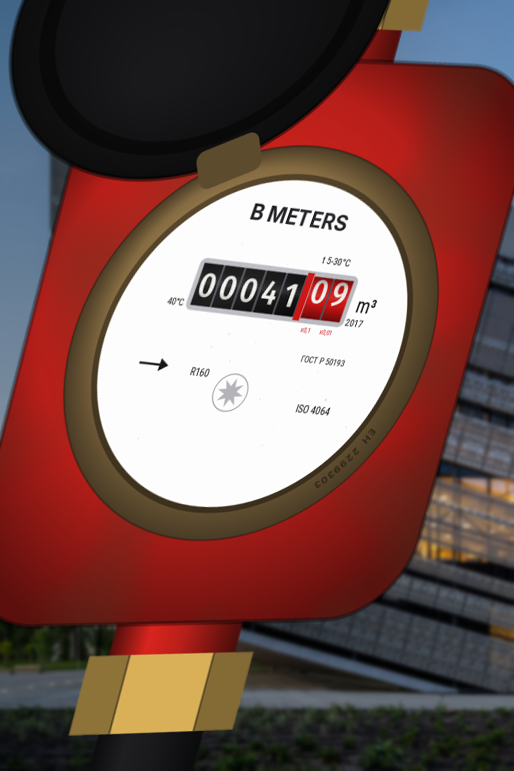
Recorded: 41.09 m³
